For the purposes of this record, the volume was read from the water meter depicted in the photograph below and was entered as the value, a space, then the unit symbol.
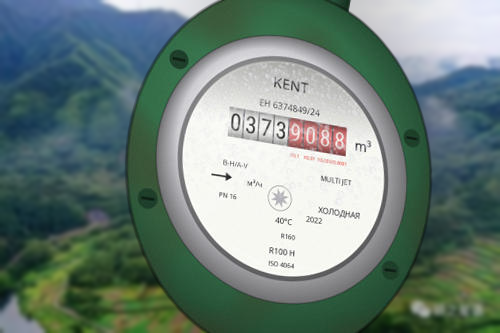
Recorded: 373.9088 m³
